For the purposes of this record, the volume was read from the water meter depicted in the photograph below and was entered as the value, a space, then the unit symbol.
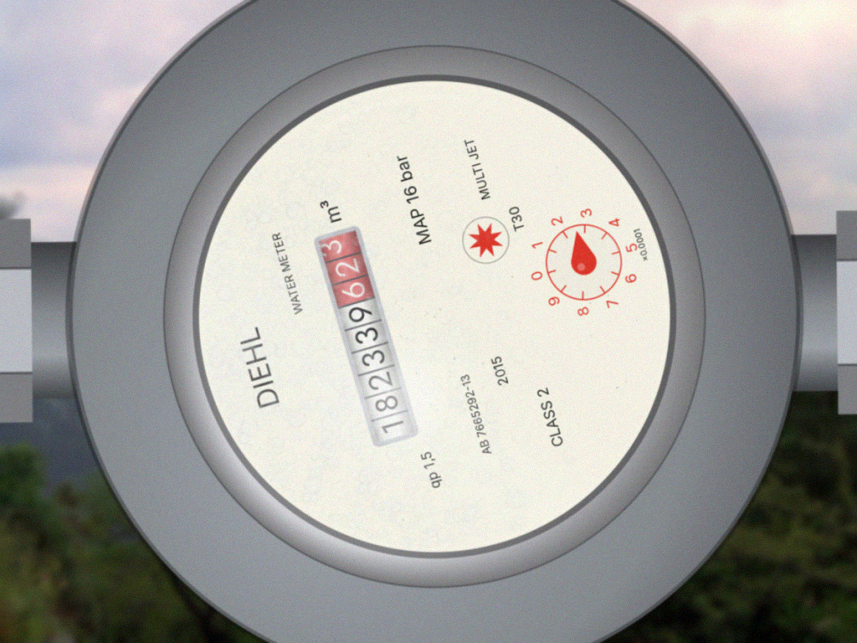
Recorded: 182339.6232 m³
